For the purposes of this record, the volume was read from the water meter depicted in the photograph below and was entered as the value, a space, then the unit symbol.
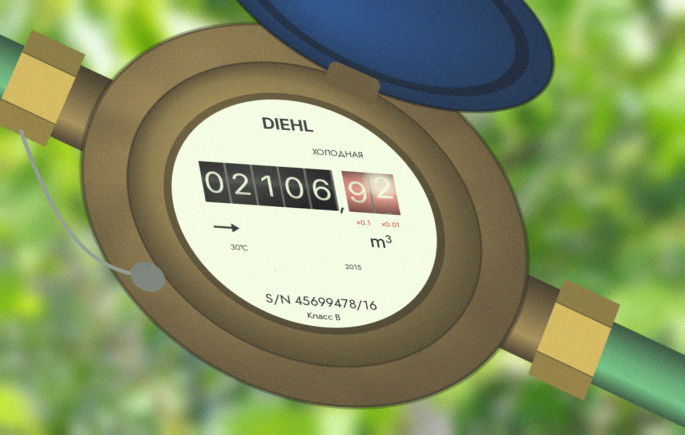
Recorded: 2106.92 m³
